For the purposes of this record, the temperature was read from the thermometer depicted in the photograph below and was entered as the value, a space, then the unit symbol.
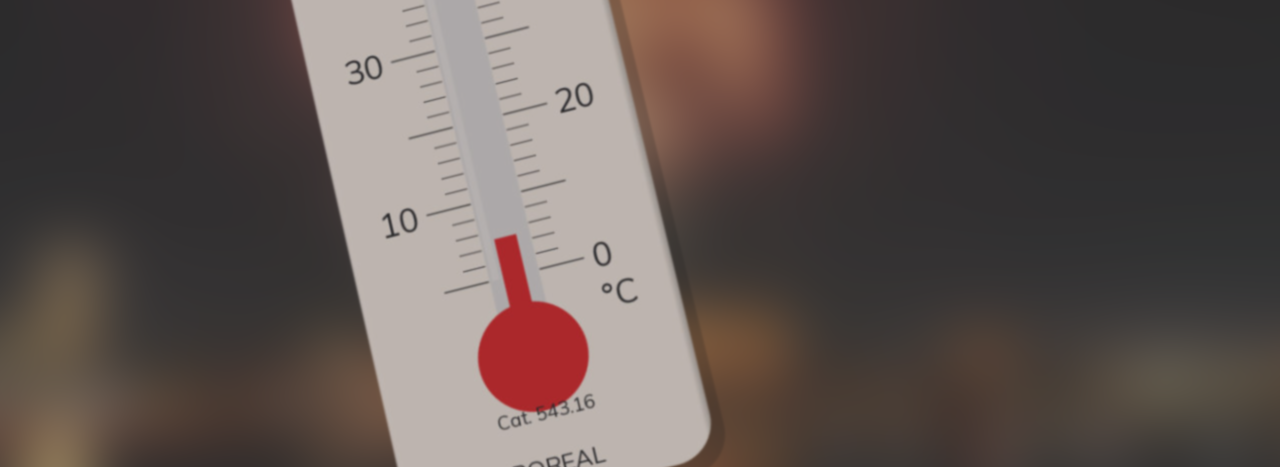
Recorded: 5 °C
